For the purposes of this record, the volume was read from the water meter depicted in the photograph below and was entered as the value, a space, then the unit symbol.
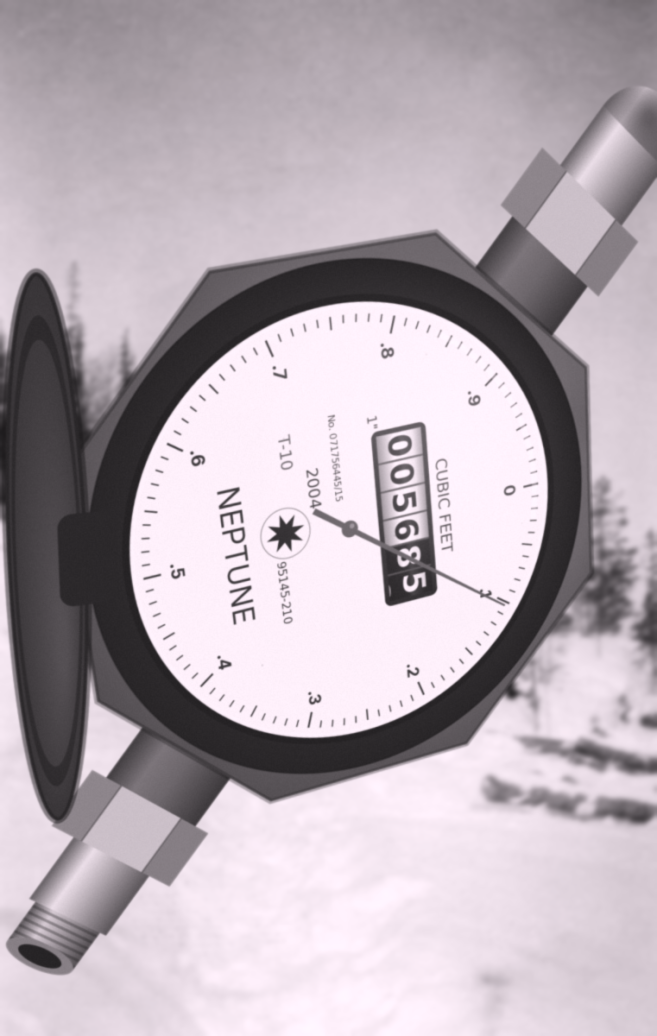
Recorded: 5685.10 ft³
